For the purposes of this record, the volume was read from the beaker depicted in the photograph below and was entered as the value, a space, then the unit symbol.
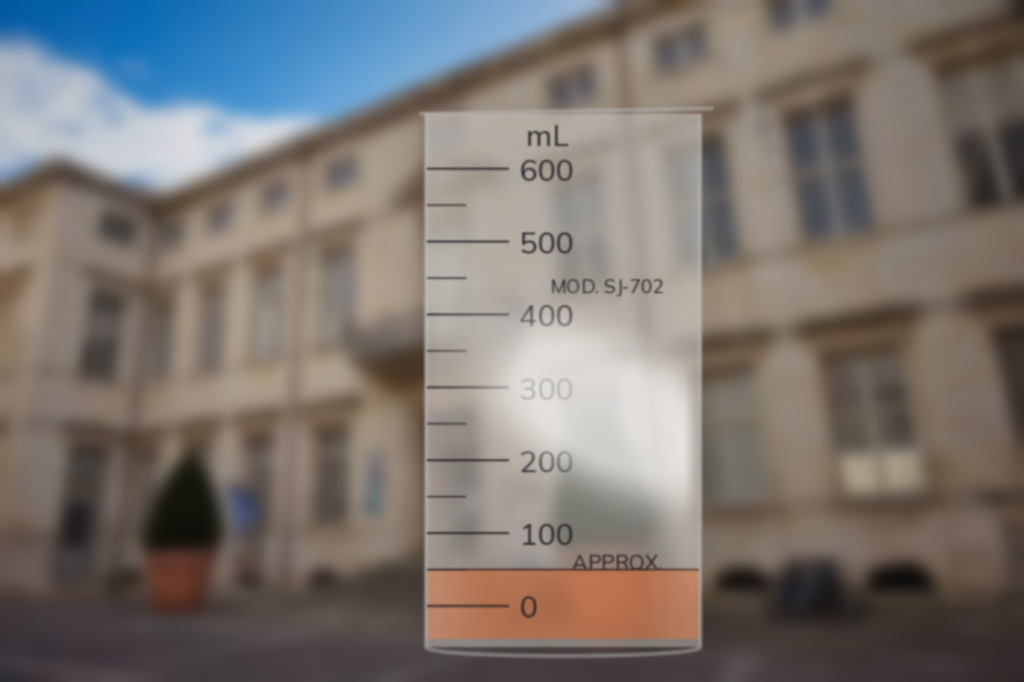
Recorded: 50 mL
